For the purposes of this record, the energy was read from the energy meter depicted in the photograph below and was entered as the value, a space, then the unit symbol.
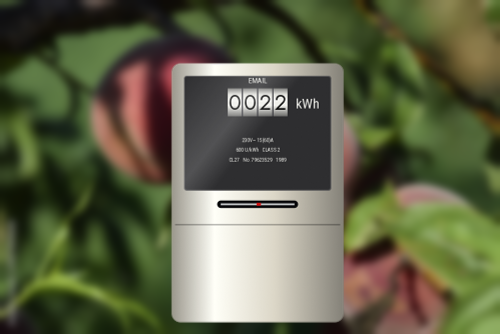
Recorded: 22 kWh
